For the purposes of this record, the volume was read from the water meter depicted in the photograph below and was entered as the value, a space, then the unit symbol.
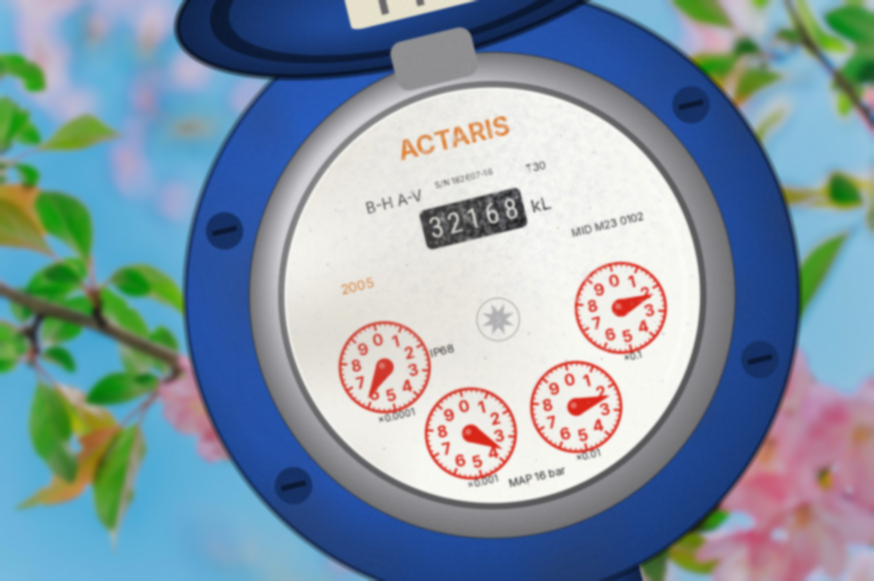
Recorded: 32168.2236 kL
